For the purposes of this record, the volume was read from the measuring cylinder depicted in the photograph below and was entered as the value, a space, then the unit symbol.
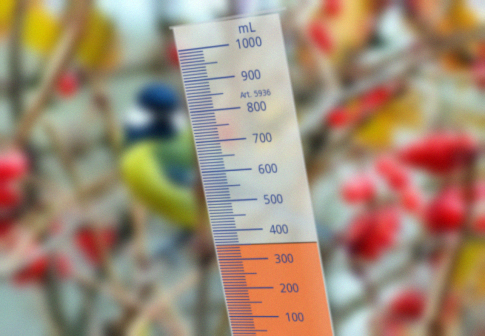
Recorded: 350 mL
